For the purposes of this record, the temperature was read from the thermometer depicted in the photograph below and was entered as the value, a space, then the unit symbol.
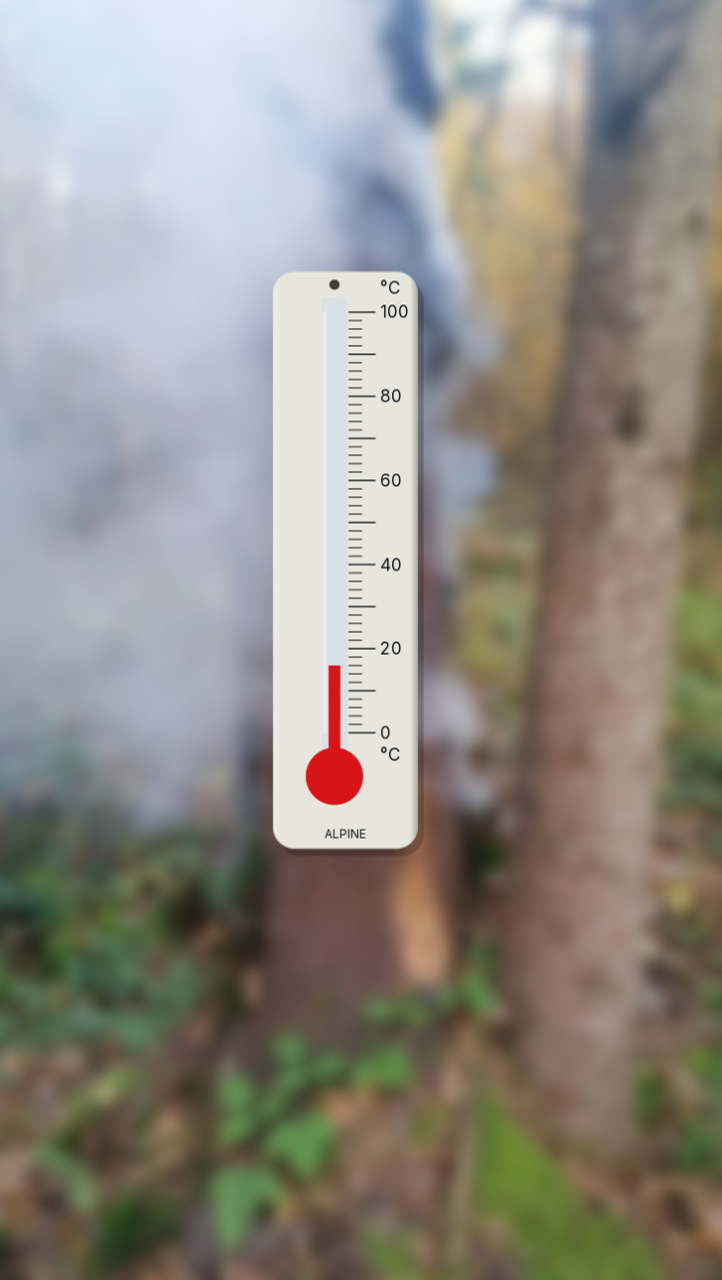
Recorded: 16 °C
